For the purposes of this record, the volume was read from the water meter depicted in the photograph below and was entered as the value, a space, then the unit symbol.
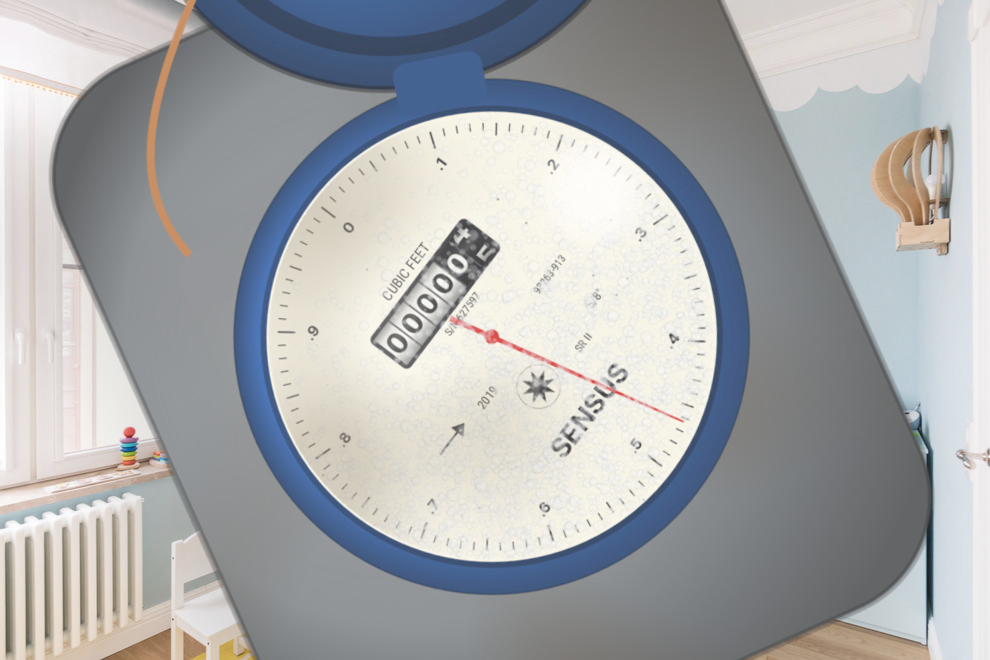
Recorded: 4.46 ft³
